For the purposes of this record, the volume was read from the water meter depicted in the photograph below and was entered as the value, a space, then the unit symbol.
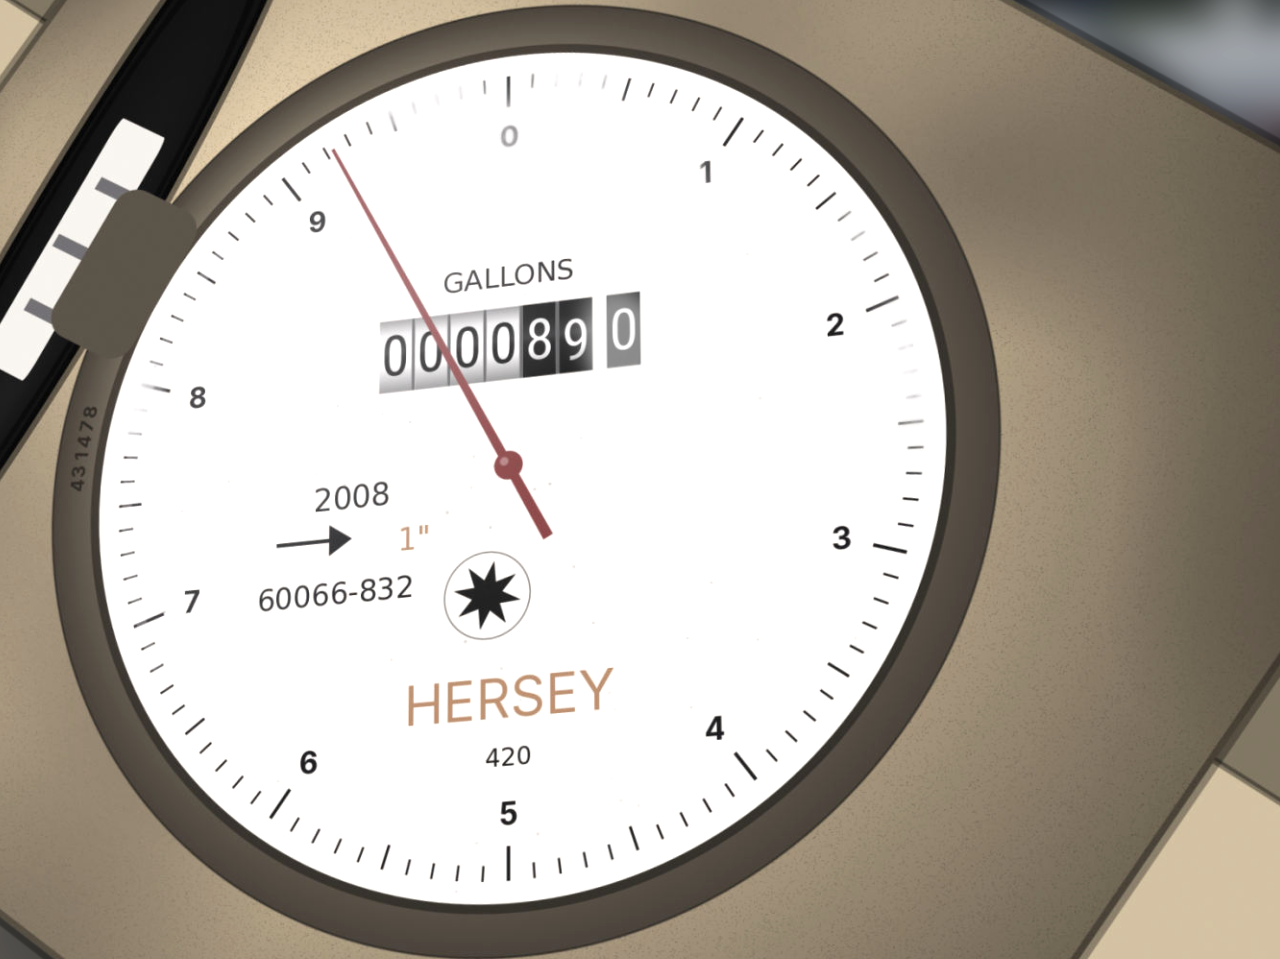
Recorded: 889.2 gal
